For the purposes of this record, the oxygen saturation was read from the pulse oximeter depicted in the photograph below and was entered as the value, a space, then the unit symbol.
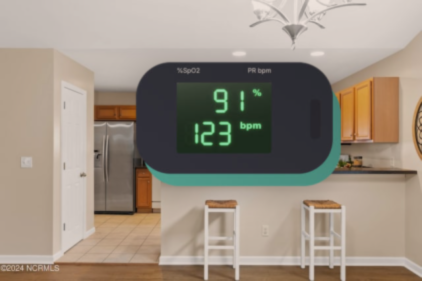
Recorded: 91 %
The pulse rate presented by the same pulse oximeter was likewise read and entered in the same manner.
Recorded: 123 bpm
